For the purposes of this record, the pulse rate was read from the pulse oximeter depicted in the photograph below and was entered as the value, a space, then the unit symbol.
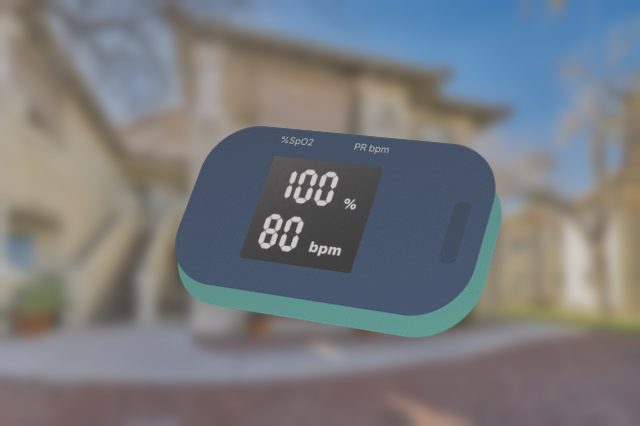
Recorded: 80 bpm
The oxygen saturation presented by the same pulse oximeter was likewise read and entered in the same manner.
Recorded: 100 %
